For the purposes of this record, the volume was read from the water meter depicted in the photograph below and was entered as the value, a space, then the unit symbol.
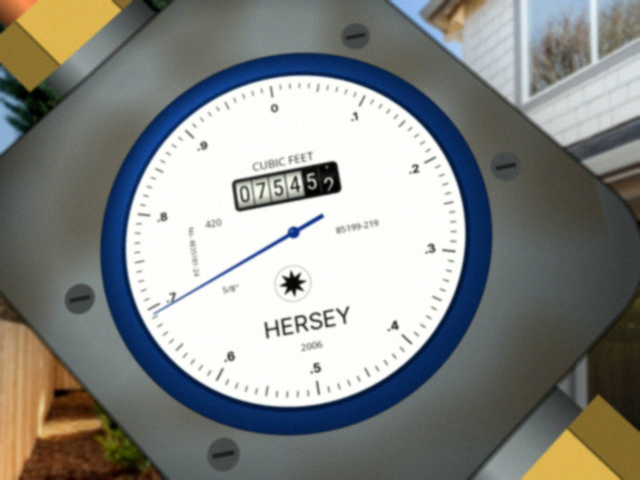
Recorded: 75451.69 ft³
